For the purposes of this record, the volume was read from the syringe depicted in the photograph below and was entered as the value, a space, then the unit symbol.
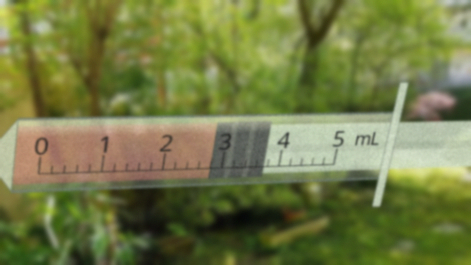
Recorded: 2.8 mL
